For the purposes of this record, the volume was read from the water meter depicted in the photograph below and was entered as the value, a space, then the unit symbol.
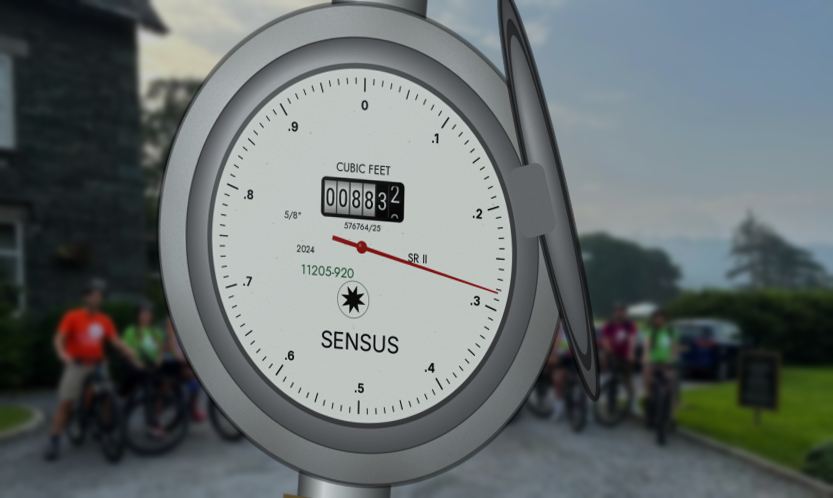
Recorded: 8832.28 ft³
